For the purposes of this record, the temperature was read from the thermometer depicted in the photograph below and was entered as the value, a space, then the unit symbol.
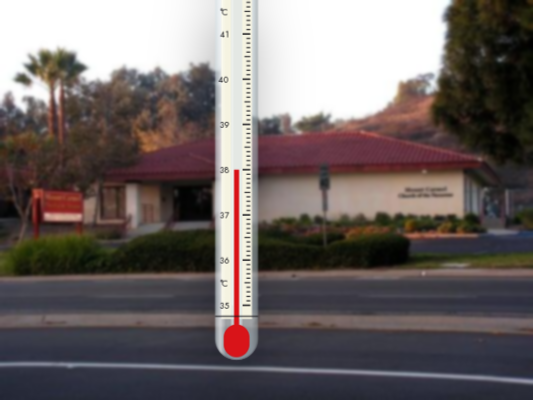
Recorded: 38 °C
